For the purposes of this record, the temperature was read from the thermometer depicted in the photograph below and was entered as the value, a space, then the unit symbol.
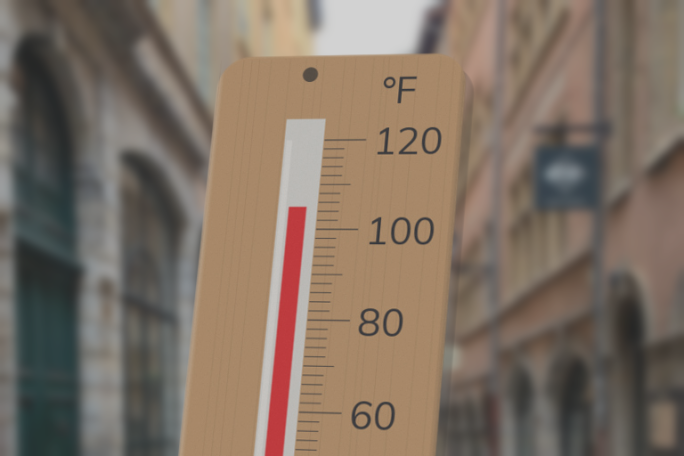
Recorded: 105 °F
